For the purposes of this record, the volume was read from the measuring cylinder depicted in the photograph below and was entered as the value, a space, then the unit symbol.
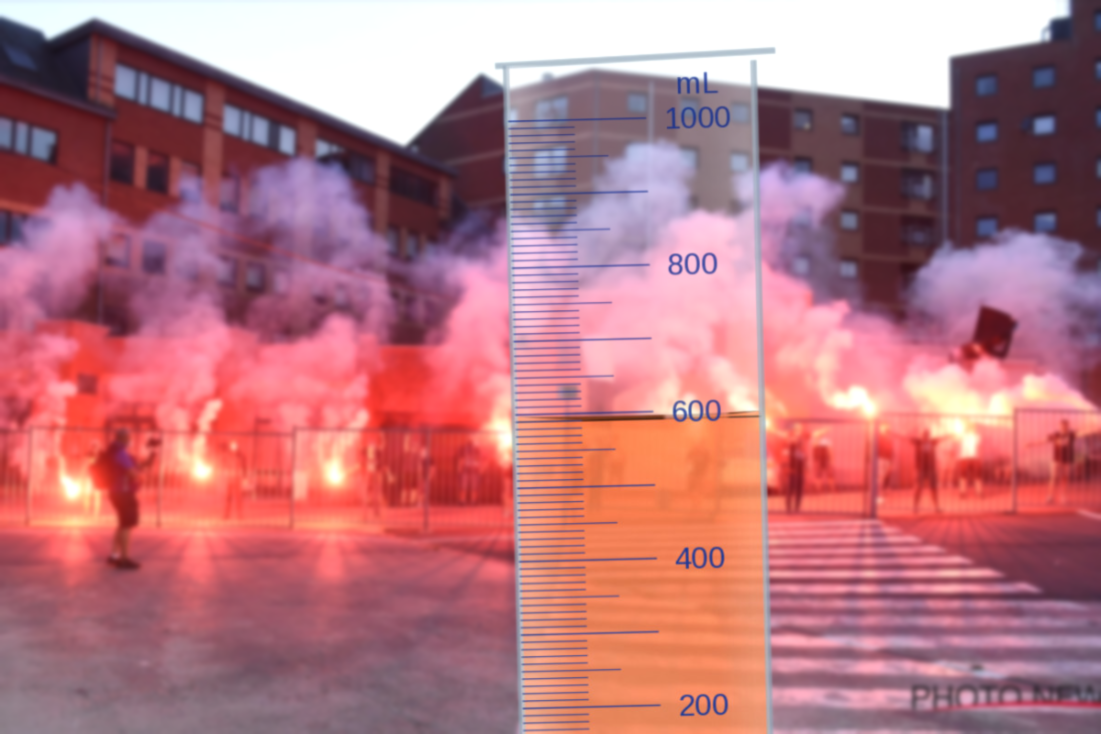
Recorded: 590 mL
